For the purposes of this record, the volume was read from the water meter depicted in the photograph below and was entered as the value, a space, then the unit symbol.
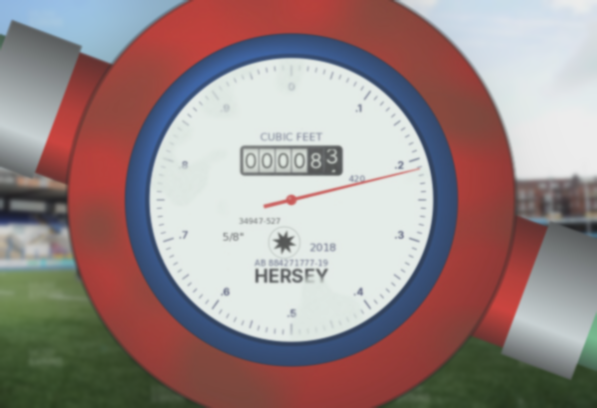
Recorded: 83.21 ft³
